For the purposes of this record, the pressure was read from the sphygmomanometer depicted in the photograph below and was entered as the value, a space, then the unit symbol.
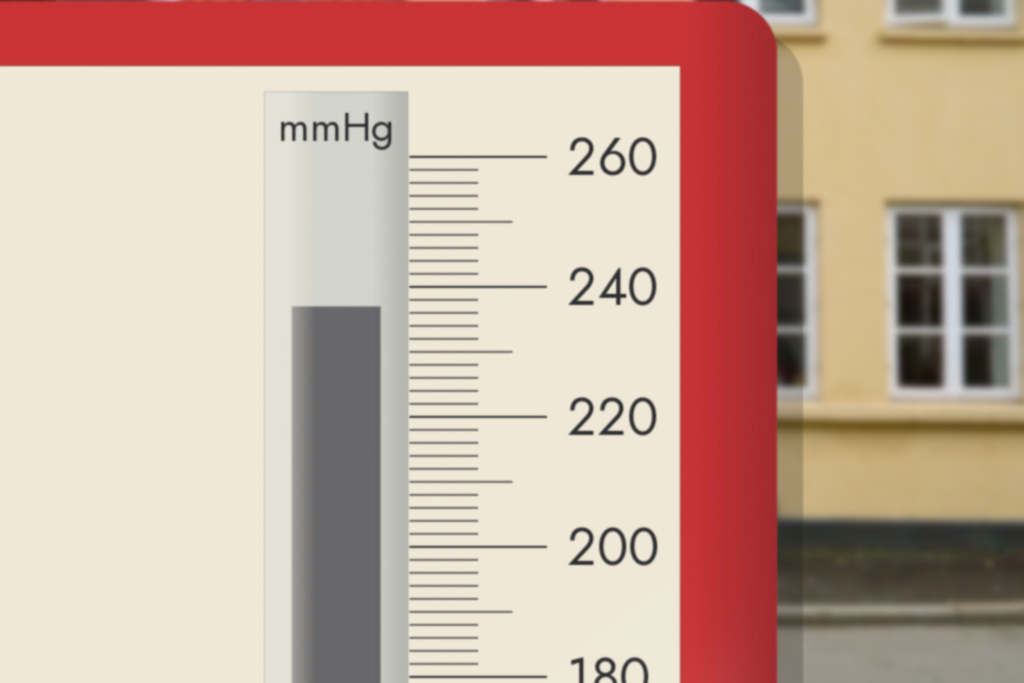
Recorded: 237 mmHg
